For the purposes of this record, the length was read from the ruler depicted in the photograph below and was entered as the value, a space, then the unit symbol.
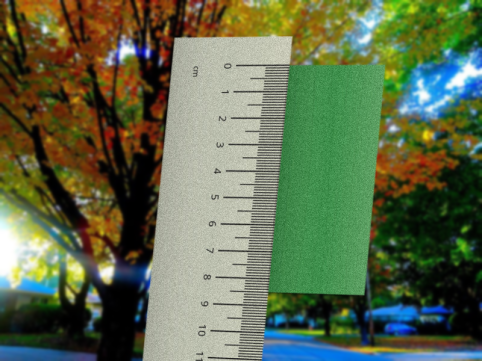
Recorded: 8.5 cm
